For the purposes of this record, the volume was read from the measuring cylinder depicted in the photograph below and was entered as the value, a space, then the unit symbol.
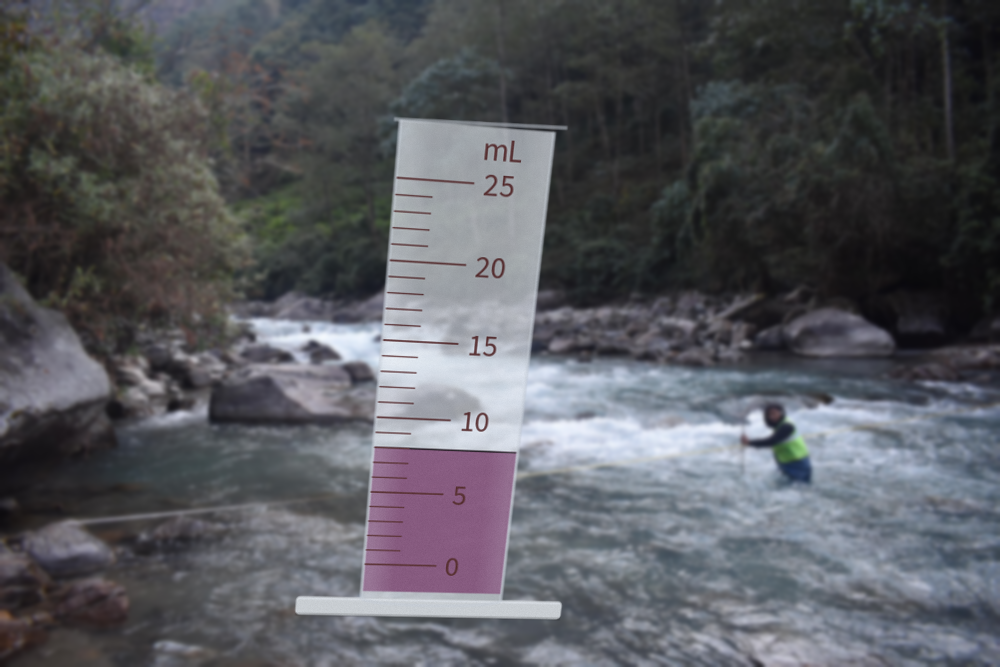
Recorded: 8 mL
